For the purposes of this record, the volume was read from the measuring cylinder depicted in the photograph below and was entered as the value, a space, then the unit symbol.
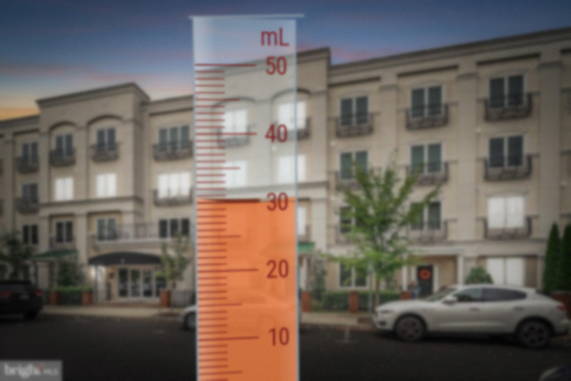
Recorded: 30 mL
